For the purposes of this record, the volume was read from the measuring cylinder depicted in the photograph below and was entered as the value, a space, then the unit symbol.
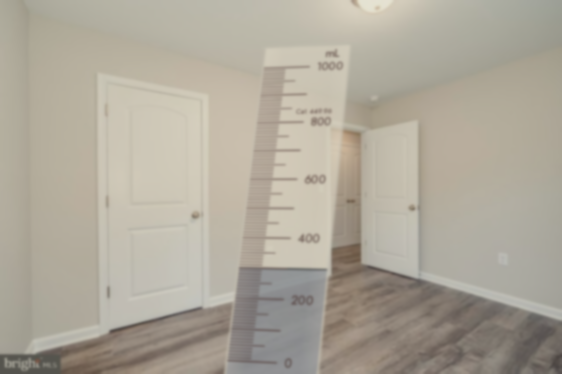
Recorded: 300 mL
